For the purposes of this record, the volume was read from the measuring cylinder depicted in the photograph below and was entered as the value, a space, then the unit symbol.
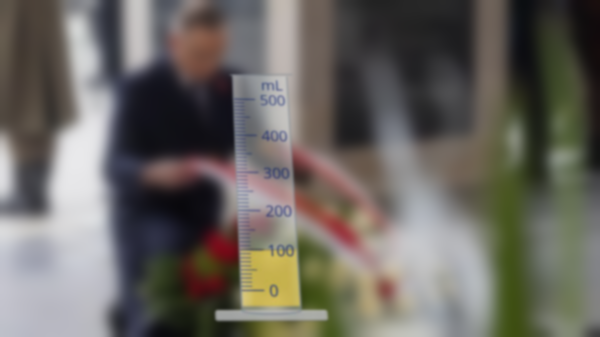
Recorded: 100 mL
